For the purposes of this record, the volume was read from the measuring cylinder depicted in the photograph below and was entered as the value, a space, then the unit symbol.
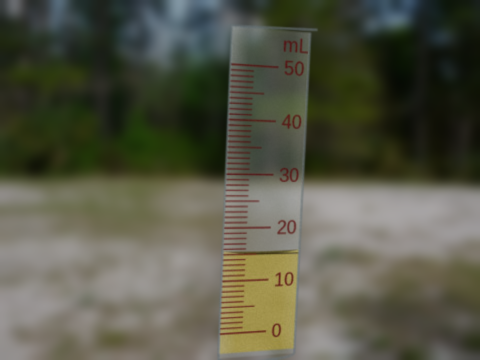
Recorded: 15 mL
